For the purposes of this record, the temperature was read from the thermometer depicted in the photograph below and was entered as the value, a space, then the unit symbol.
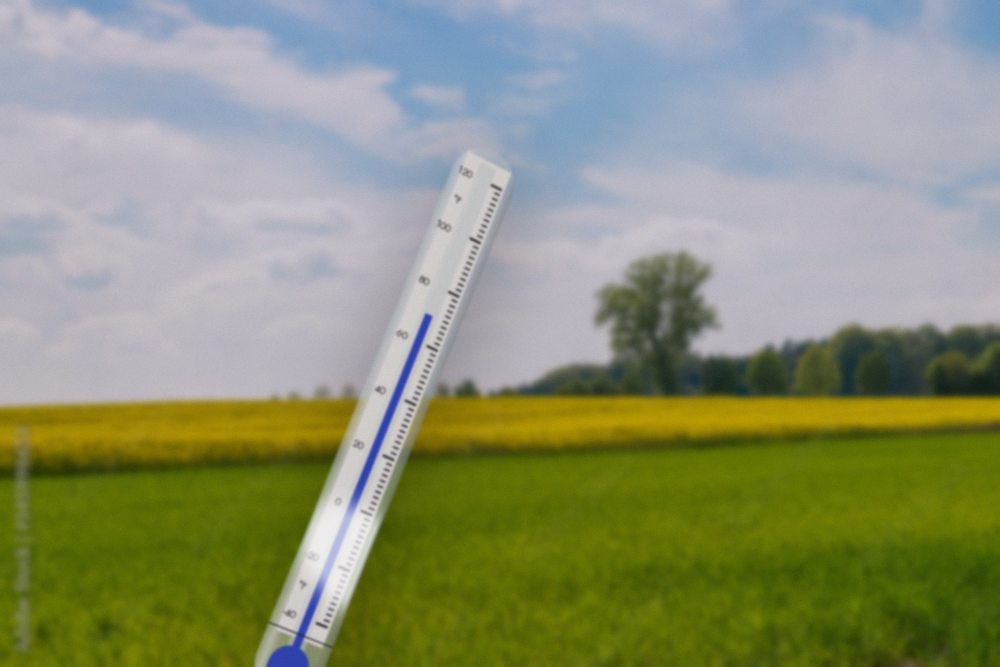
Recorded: 70 °F
